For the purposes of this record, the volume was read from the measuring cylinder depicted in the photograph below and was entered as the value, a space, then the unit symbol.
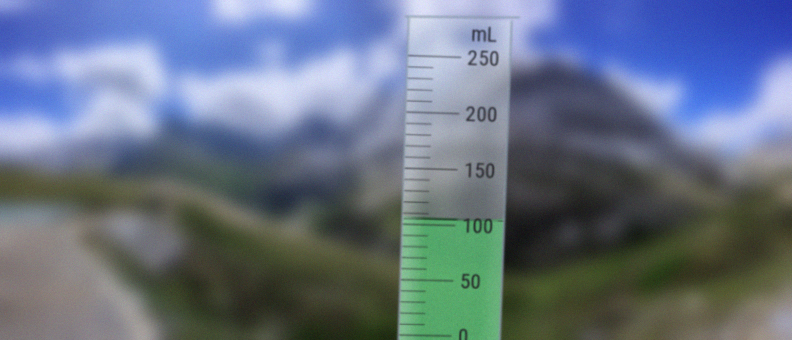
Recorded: 105 mL
